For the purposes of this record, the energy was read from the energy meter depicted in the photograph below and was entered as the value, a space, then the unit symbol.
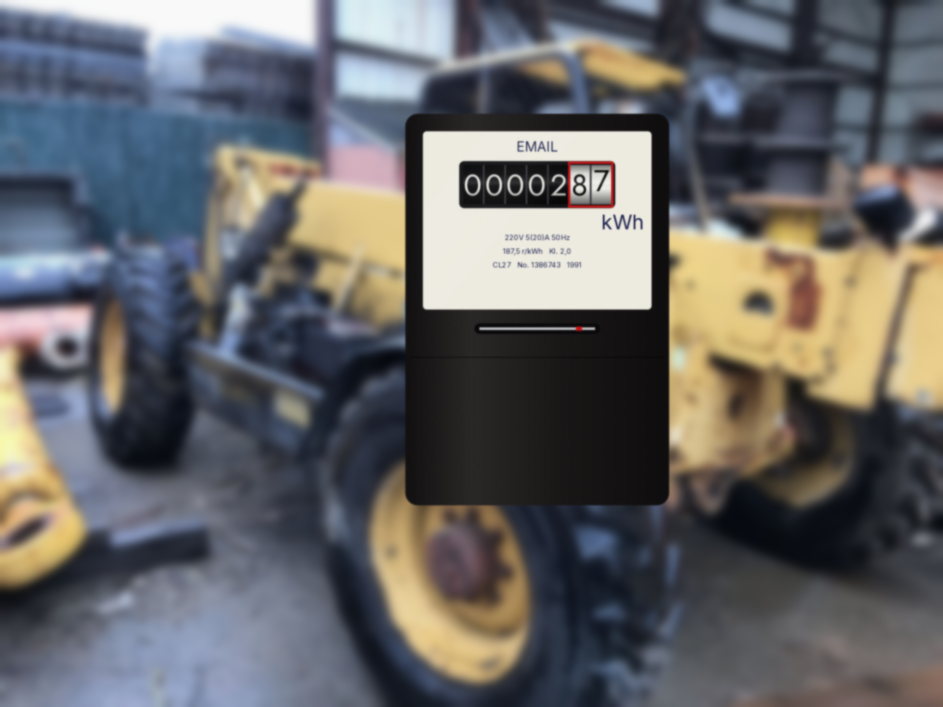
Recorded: 2.87 kWh
